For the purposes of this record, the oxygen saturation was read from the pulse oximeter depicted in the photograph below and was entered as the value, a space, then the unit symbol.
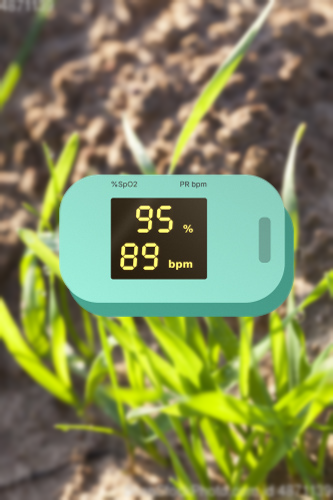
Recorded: 95 %
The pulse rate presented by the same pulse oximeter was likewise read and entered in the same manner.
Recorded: 89 bpm
